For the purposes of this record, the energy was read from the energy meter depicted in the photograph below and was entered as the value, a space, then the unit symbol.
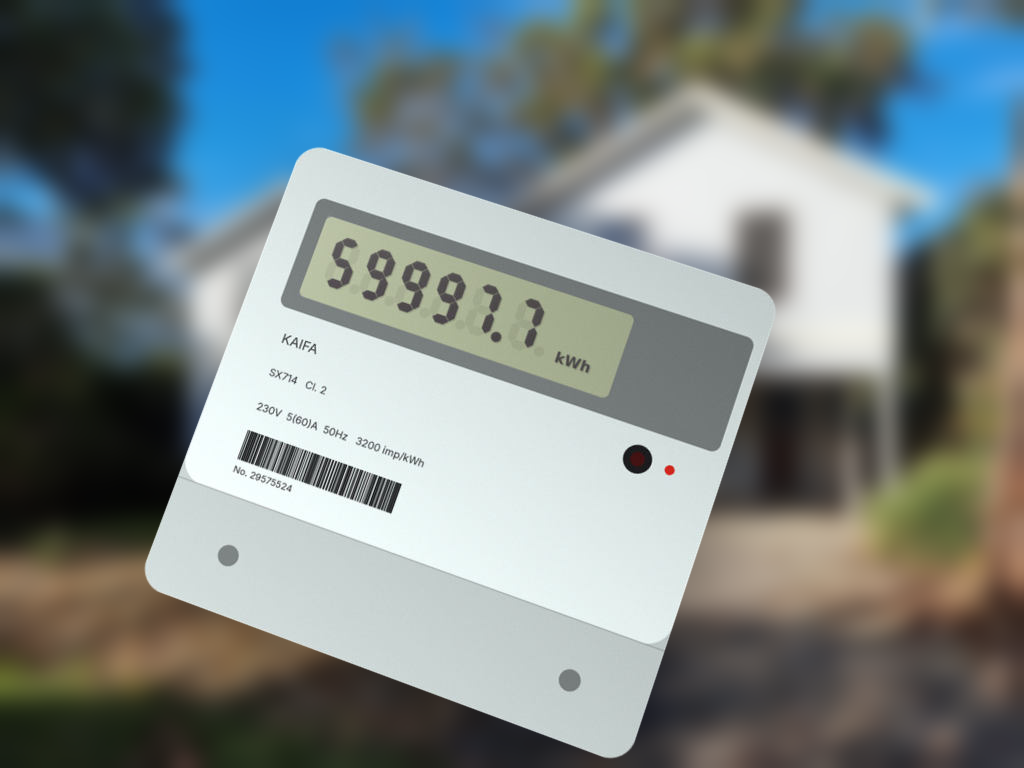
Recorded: 59997.7 kWh
